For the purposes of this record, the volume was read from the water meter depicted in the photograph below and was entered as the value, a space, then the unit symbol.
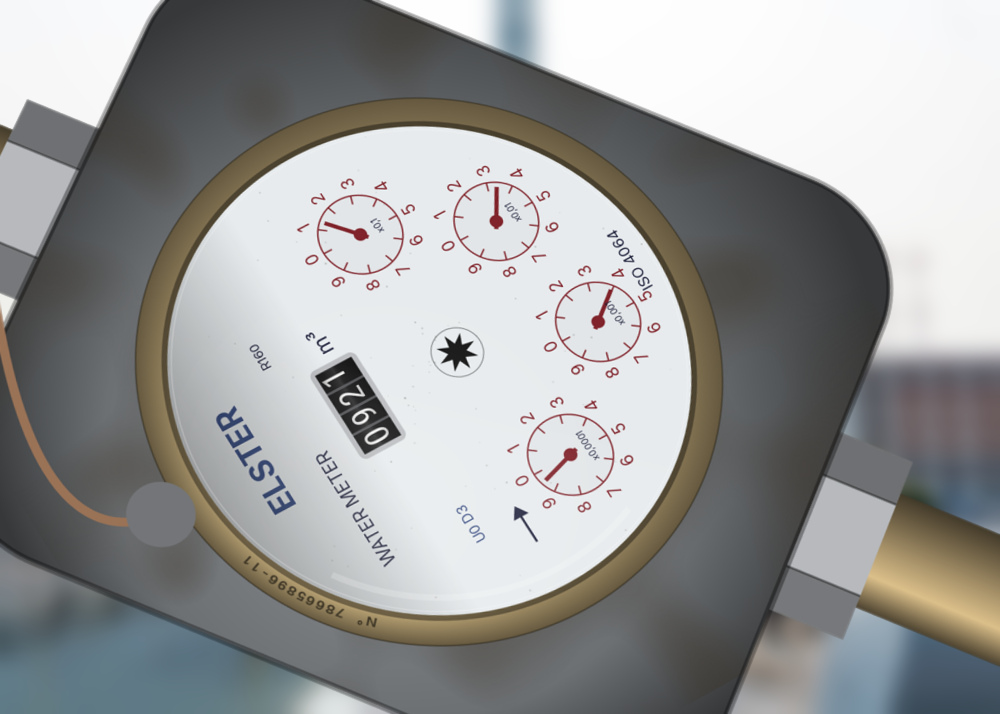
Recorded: 921.1339 m³
